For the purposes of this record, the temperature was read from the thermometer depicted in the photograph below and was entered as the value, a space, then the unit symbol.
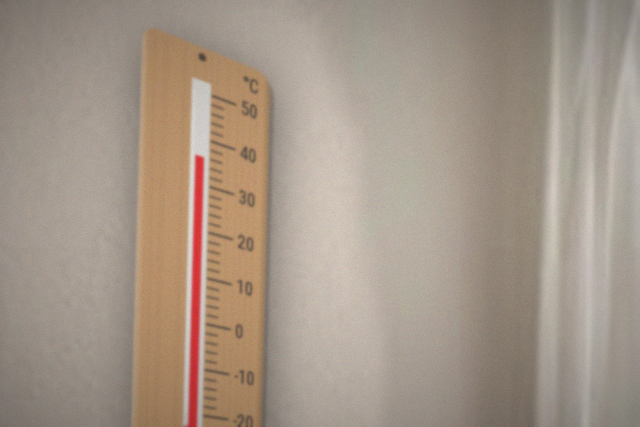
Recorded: 36 °C
